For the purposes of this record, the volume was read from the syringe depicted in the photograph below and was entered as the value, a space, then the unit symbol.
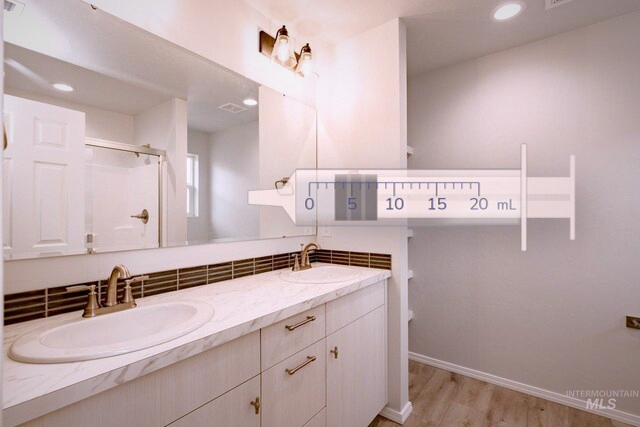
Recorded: 3 mL
